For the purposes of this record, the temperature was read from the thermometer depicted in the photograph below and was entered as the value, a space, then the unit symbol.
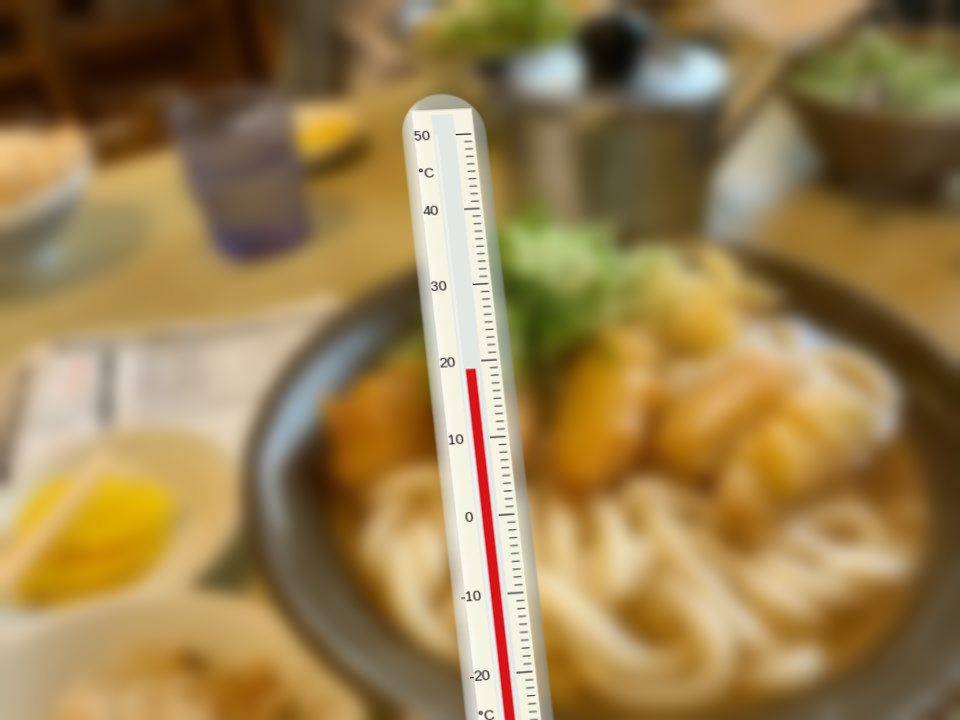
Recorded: 19 °C
